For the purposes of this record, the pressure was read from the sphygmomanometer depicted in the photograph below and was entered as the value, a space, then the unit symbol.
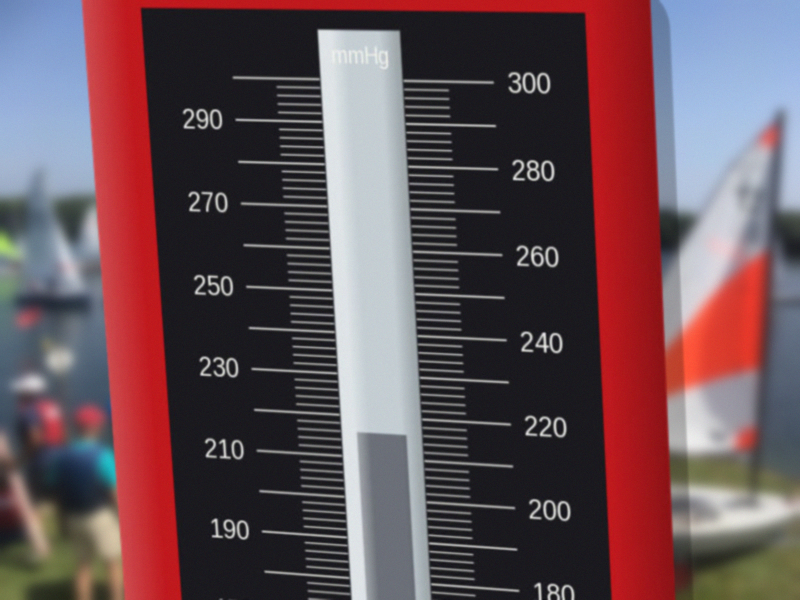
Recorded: 216 mmHg
